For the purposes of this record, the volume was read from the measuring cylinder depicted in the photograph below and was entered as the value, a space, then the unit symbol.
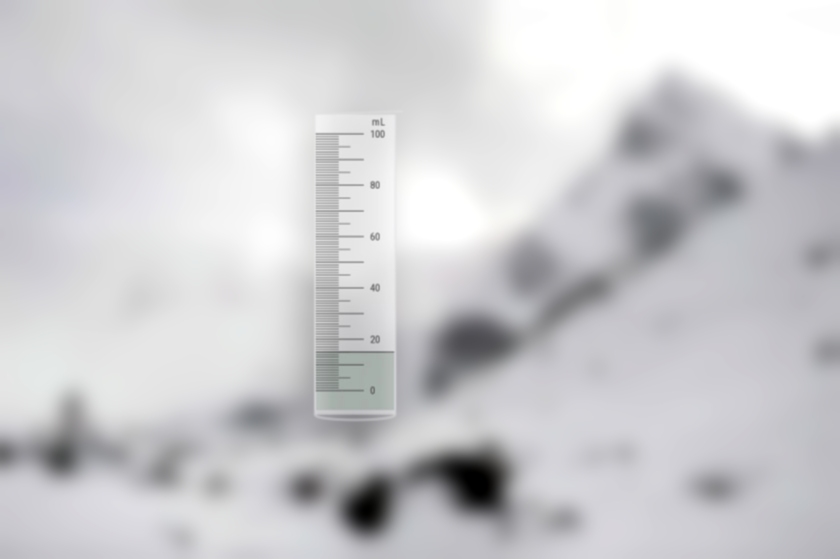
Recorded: 15 mL
